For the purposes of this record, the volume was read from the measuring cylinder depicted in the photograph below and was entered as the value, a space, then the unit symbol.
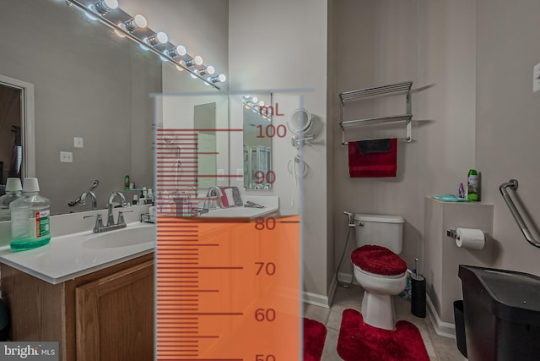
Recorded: 80 mL
